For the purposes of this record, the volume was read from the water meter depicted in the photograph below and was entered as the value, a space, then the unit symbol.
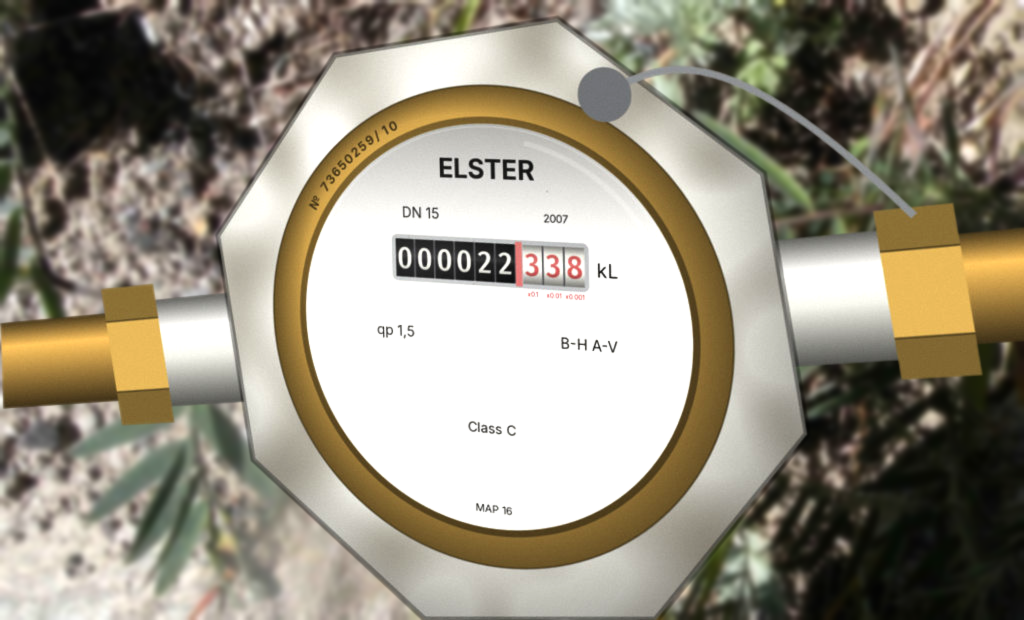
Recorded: 22.338 kL
